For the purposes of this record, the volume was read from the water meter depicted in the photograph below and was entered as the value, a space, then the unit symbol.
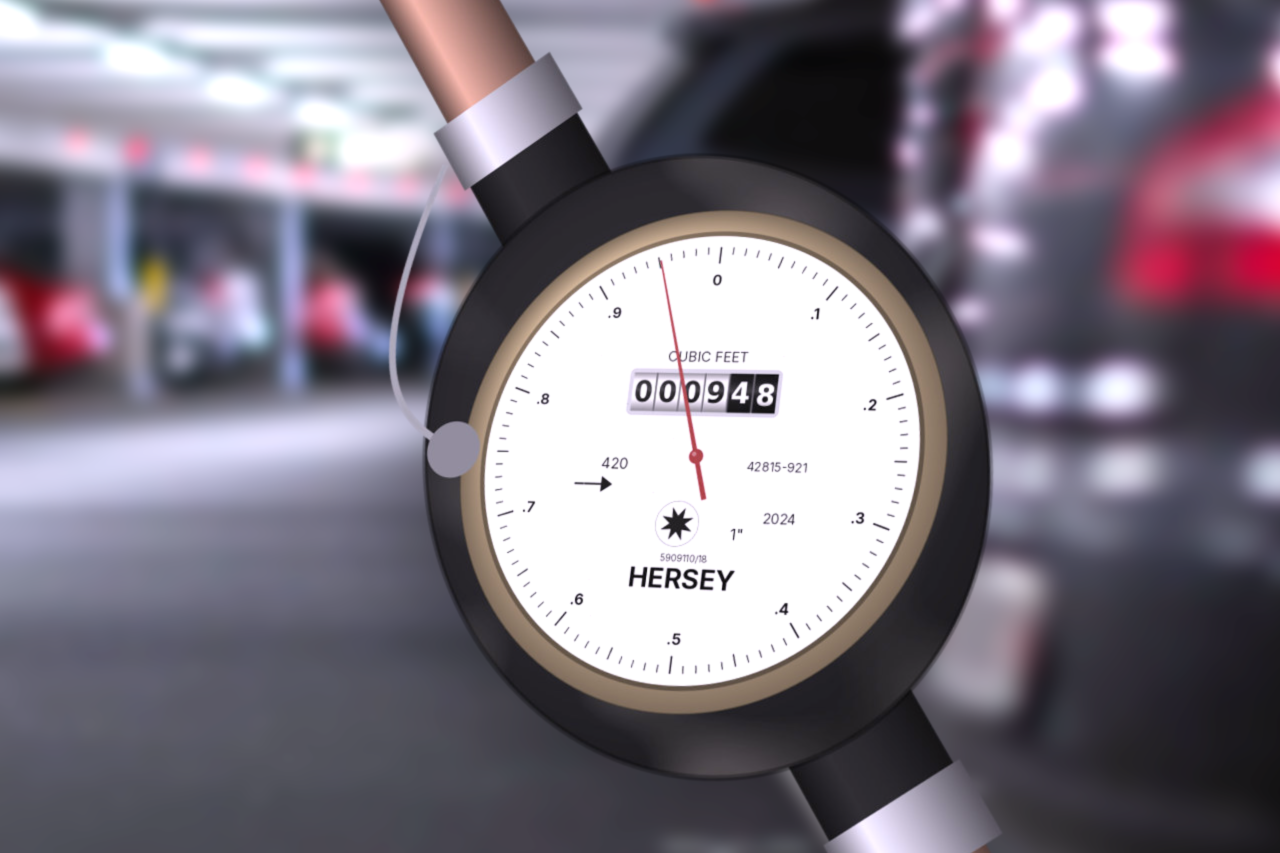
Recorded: 947.95 ft³
